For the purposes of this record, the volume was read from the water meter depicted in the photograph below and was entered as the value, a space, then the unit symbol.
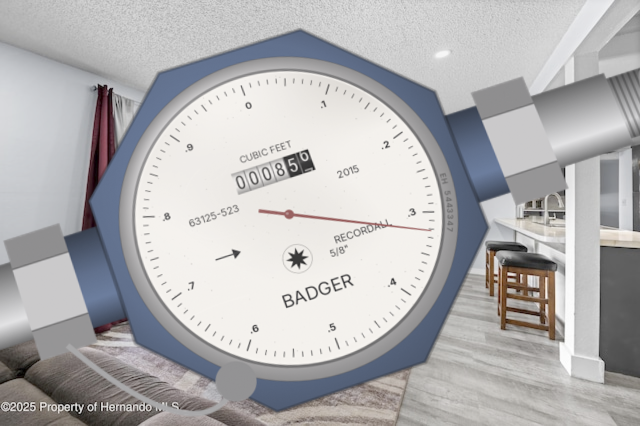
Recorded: 856.32 ft³
